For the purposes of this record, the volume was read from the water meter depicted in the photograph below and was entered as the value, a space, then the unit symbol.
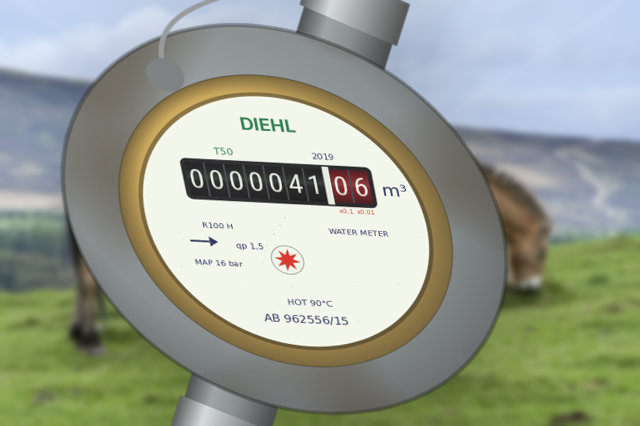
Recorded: 41.06 m³
